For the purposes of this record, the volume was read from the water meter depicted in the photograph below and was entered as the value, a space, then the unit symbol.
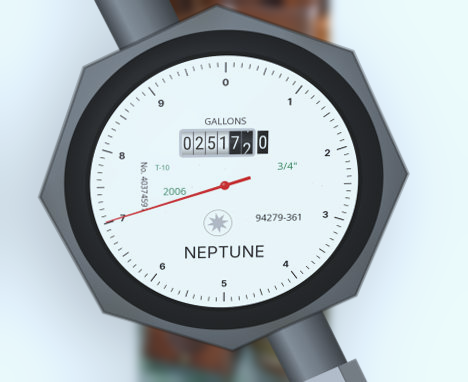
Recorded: 251717.0 gal
